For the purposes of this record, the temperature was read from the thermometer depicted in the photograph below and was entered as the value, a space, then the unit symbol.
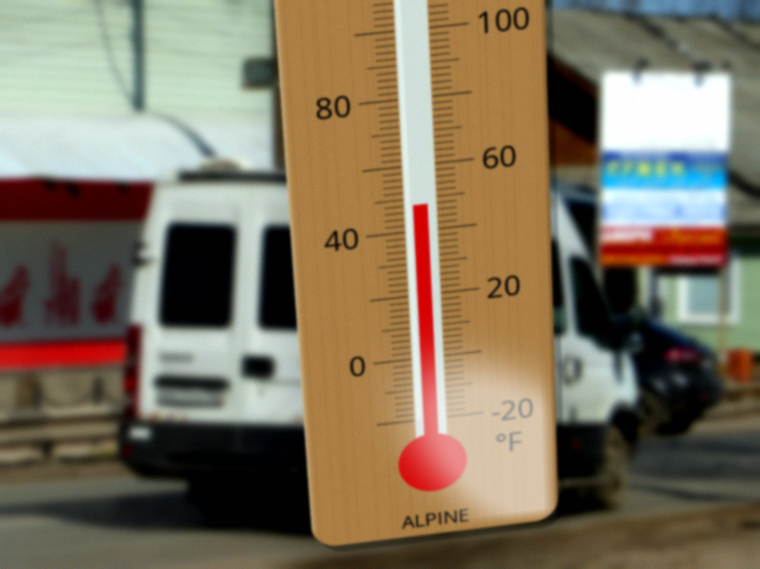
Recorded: 48 °F
